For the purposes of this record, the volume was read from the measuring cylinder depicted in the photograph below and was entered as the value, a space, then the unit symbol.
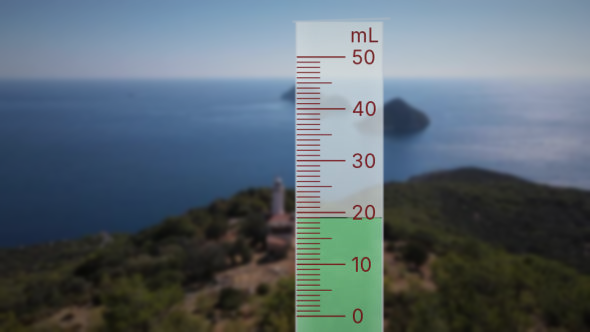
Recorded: 19 mL
